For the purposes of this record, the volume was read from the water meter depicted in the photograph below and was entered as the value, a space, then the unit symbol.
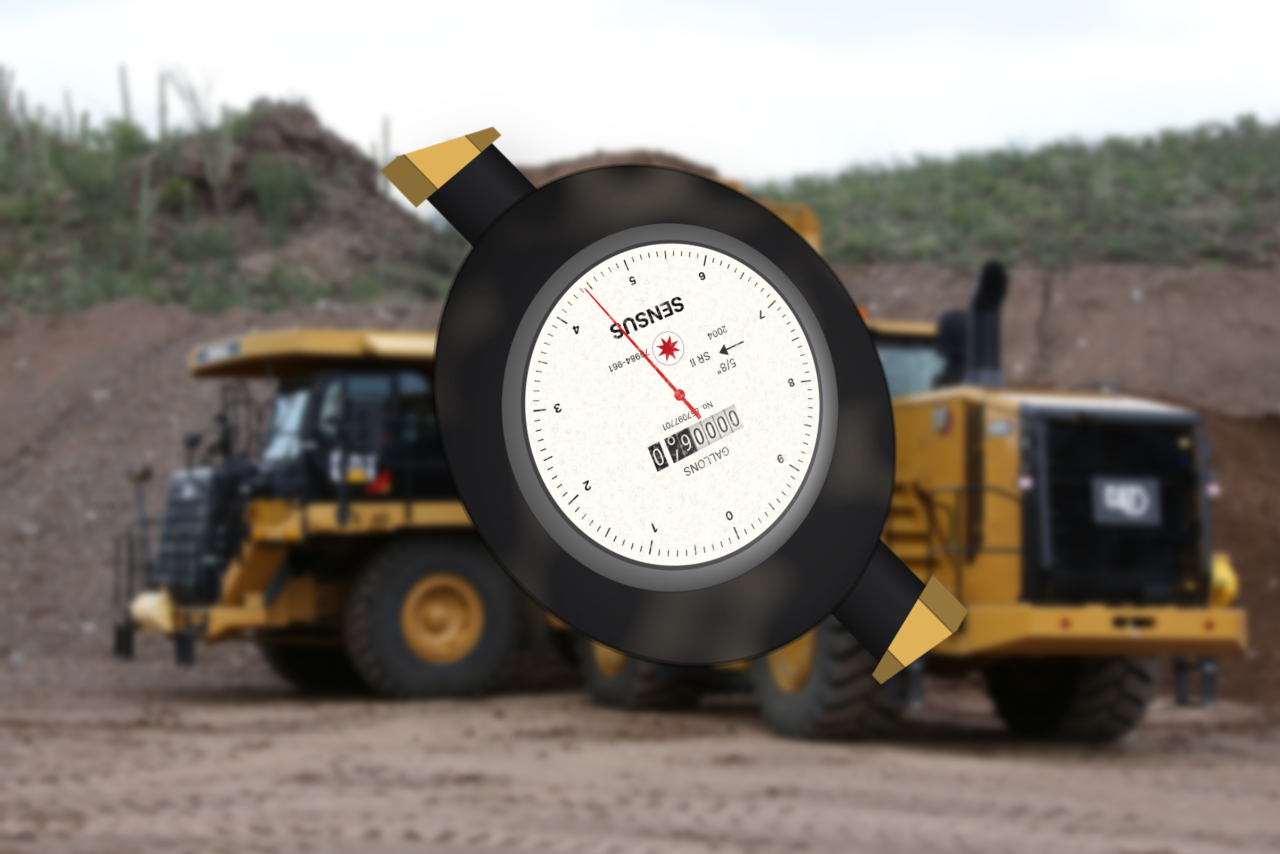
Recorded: 674.4 gal
